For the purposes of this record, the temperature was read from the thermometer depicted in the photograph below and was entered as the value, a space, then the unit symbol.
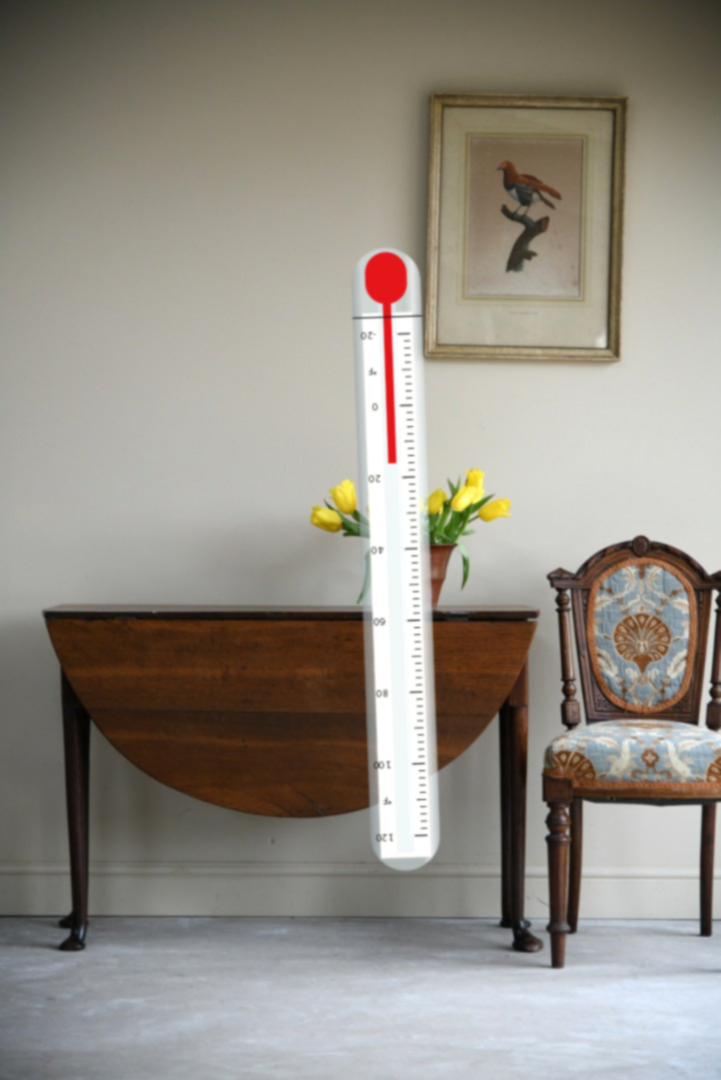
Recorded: 16 °F
